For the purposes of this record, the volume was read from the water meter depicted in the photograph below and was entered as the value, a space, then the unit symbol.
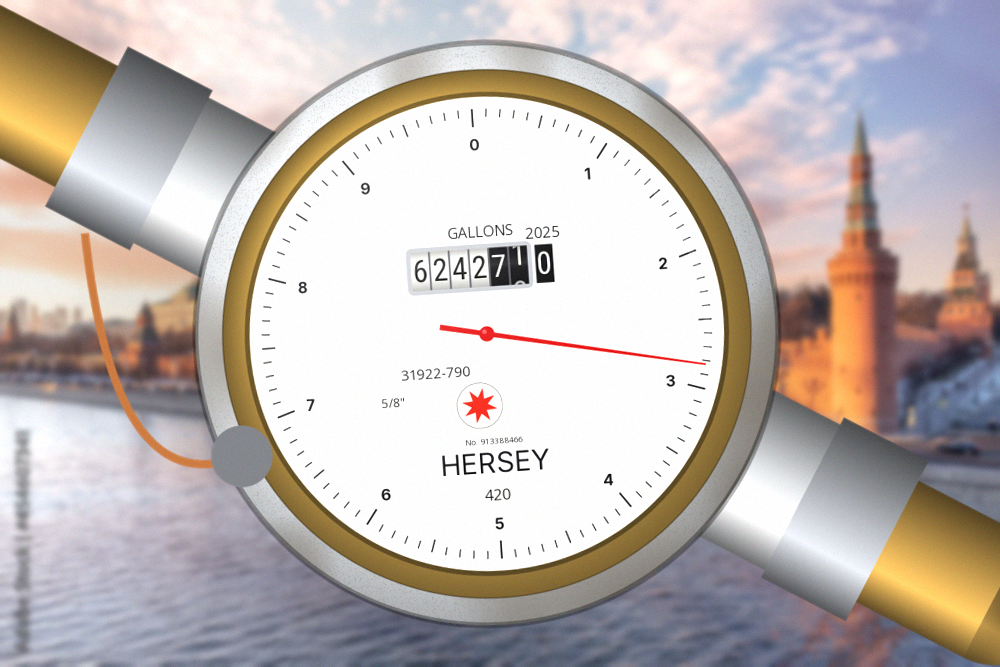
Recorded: 6242712.8 gal
